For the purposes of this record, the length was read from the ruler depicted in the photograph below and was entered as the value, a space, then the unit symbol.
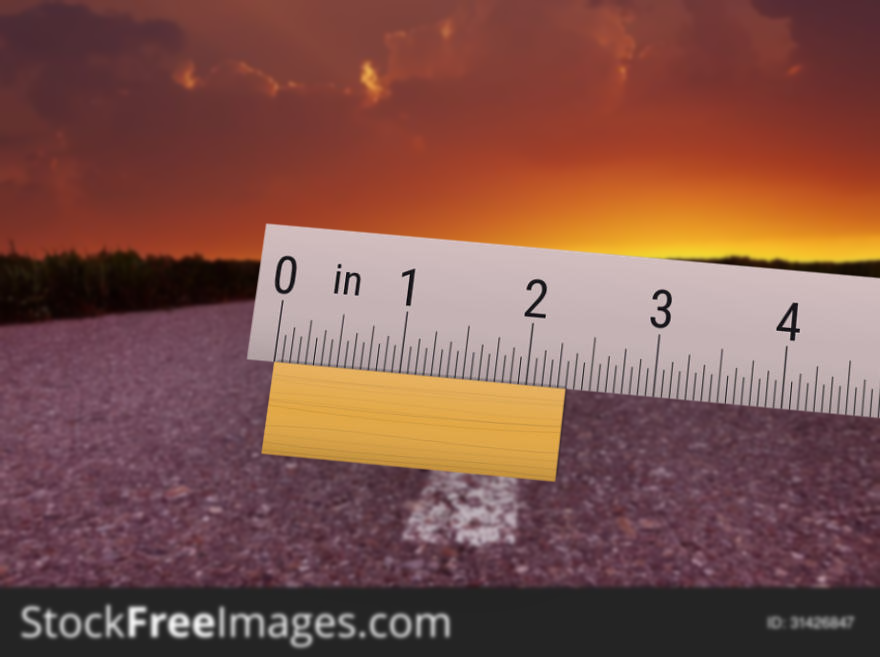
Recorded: 2.3125 in
